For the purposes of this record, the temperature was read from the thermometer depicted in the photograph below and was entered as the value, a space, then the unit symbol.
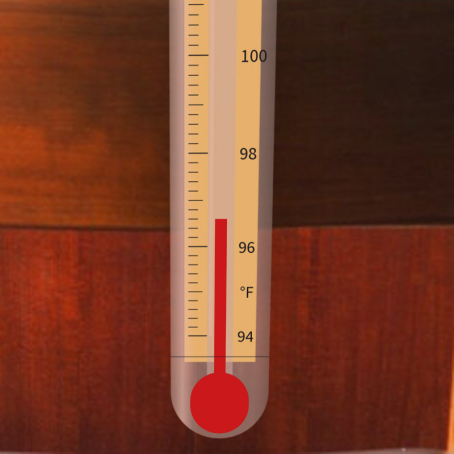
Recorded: 96.6 °F
